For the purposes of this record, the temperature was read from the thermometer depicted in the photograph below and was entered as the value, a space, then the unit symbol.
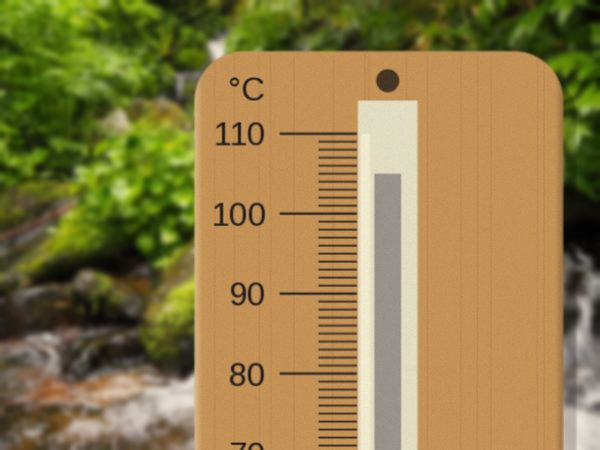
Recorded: 105 °C
